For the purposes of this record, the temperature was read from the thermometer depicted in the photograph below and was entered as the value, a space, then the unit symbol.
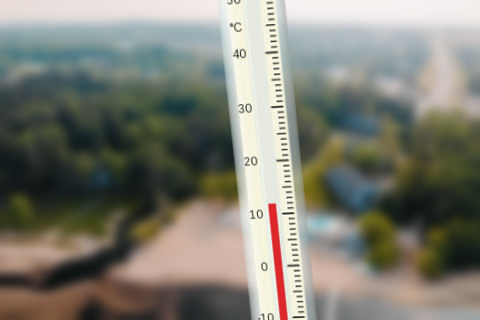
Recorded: 12 °C
